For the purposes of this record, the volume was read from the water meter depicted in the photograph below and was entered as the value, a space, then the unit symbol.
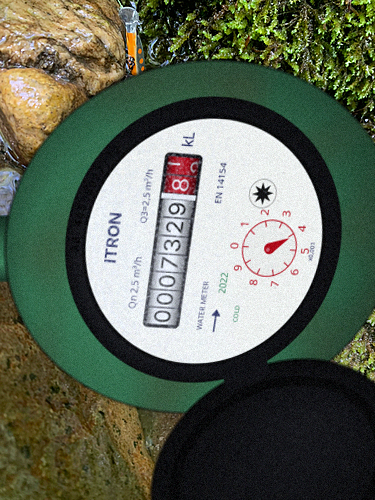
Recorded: 7329.814 kL
